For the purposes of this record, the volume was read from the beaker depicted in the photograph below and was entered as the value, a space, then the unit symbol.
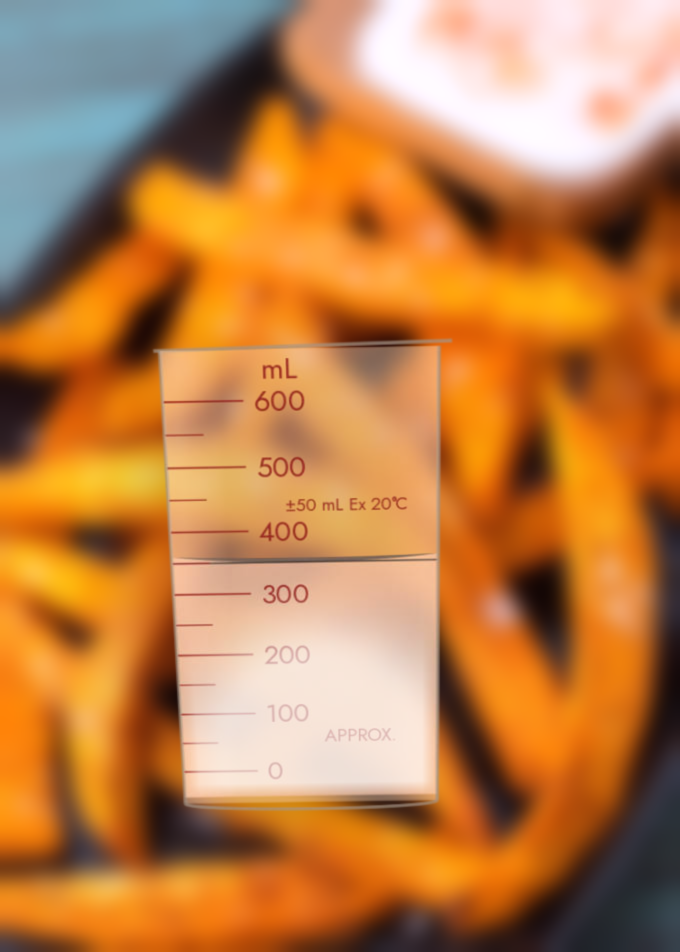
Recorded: 350 mL
